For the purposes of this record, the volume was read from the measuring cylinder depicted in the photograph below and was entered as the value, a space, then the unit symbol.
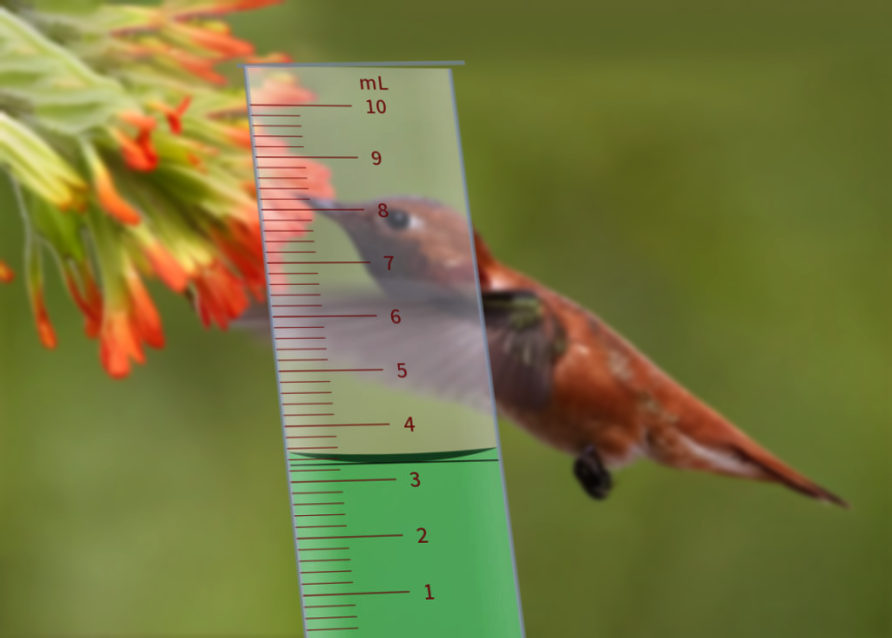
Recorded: 3.3 mL
